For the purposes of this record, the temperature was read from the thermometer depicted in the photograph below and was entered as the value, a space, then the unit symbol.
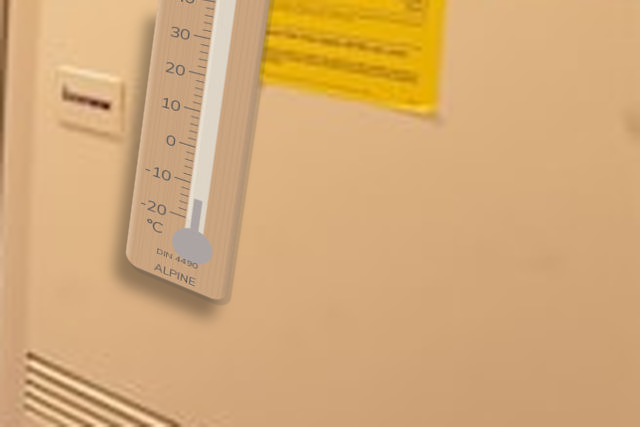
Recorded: -14 °C
